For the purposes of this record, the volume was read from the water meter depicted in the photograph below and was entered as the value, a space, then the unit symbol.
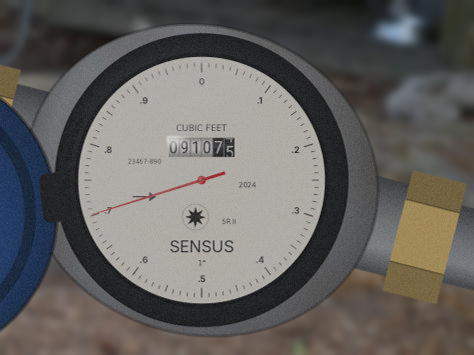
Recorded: 91074.70 ft³
